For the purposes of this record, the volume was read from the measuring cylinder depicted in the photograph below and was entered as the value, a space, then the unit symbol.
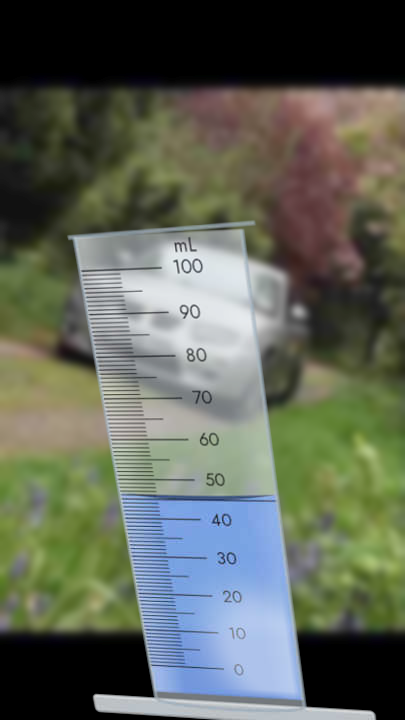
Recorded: 45 mL
